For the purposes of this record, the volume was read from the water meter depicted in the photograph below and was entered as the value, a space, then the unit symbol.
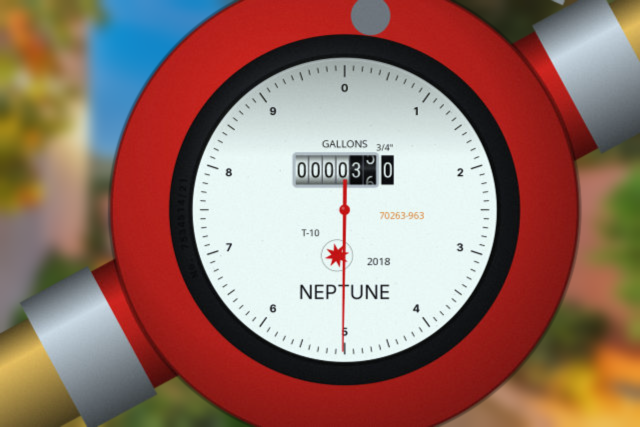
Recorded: 355.0 gal
